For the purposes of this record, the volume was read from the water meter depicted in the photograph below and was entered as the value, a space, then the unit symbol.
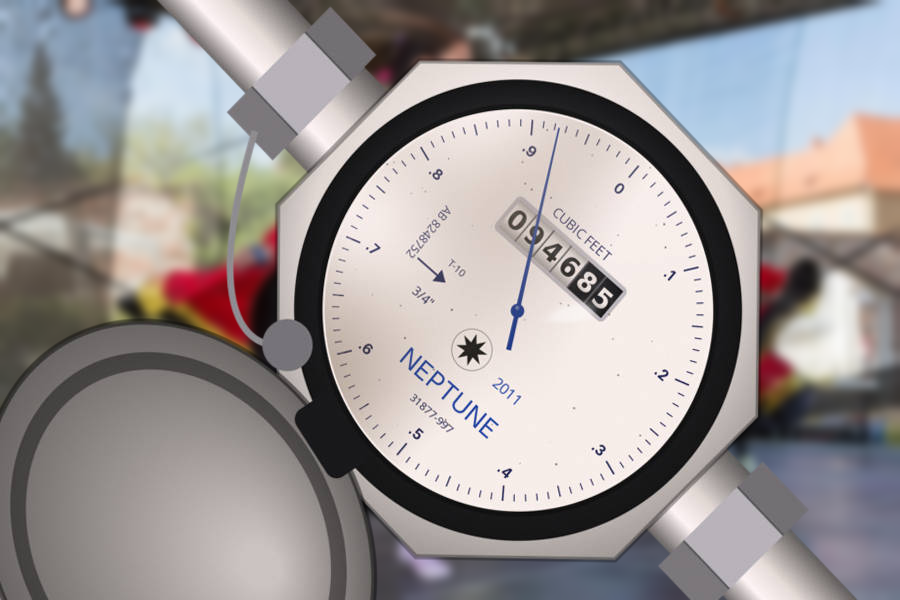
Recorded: 94684.92 ft³
